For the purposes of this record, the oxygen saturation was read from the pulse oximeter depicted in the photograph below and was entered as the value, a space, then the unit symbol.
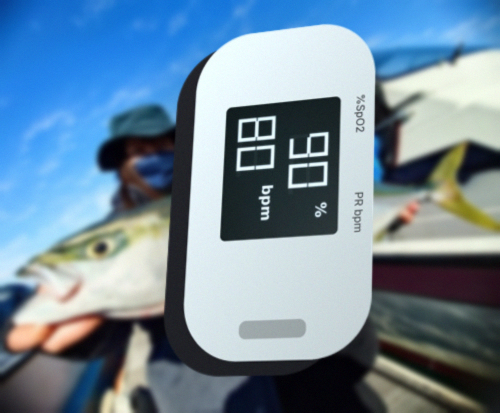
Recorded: 90 %
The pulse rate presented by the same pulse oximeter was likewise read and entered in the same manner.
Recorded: 80 bpm
